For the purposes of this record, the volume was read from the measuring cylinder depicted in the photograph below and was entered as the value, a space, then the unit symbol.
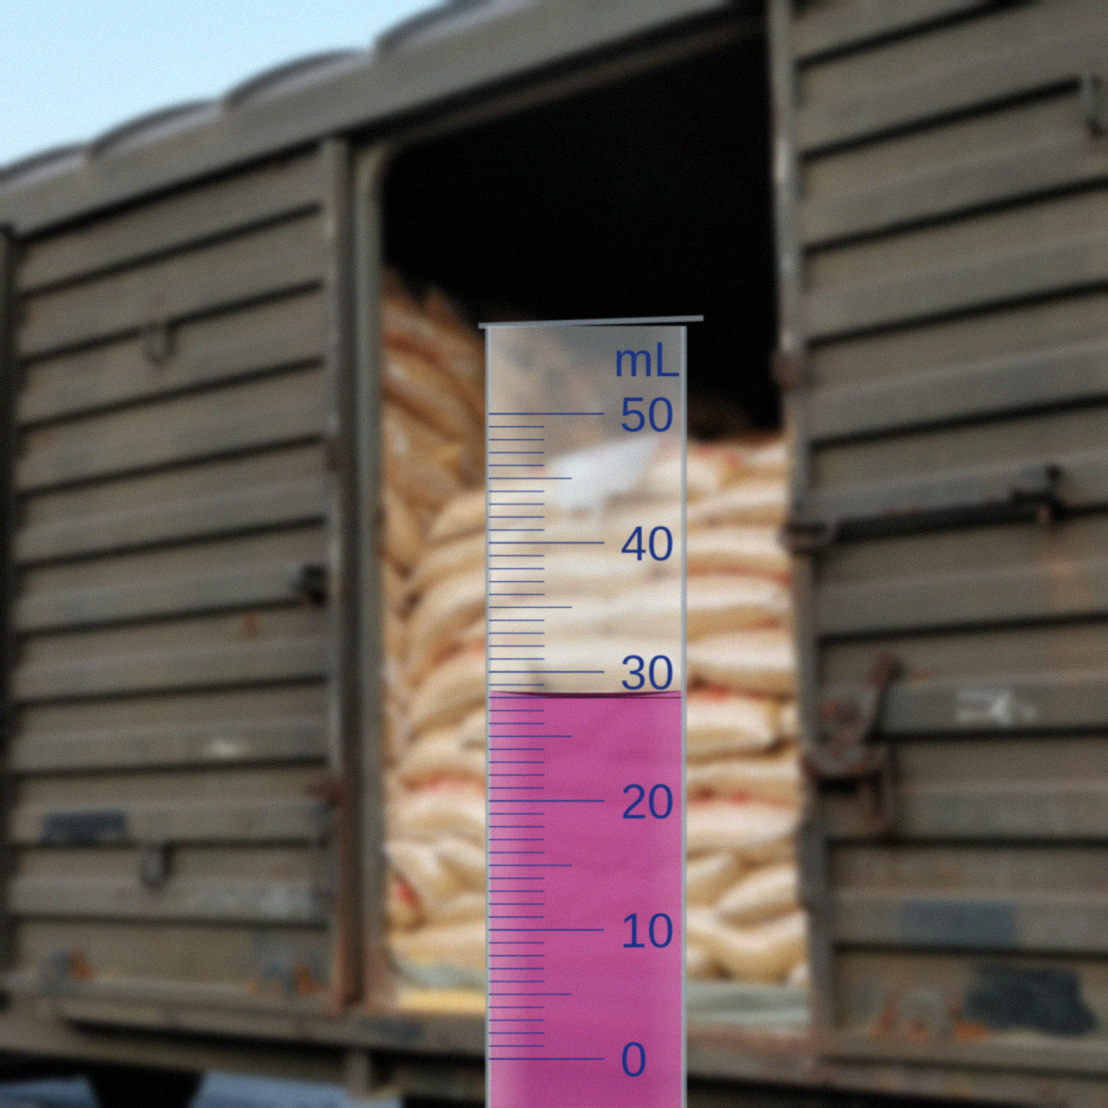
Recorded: 28 mL
